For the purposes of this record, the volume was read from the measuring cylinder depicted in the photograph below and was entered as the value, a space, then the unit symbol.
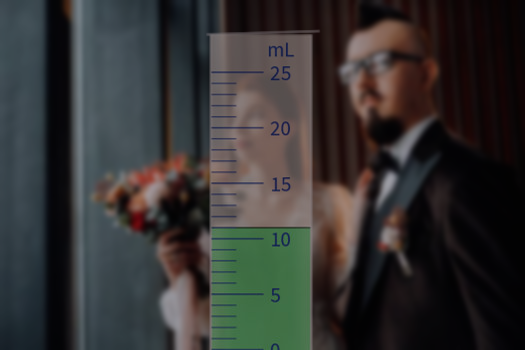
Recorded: 11 mL
